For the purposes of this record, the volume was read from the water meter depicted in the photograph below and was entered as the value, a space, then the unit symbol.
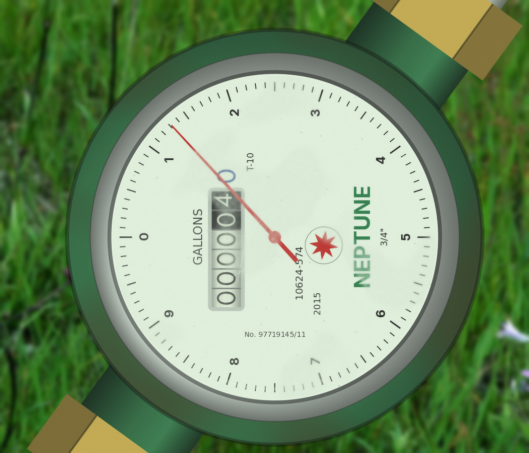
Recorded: 41.3 gal
